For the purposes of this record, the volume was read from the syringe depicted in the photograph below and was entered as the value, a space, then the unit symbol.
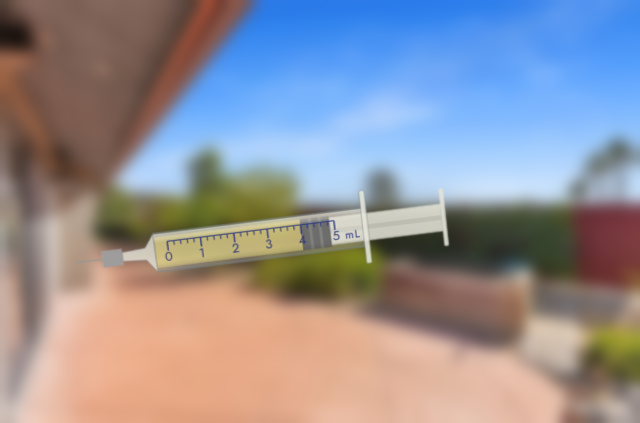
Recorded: 4 mL
